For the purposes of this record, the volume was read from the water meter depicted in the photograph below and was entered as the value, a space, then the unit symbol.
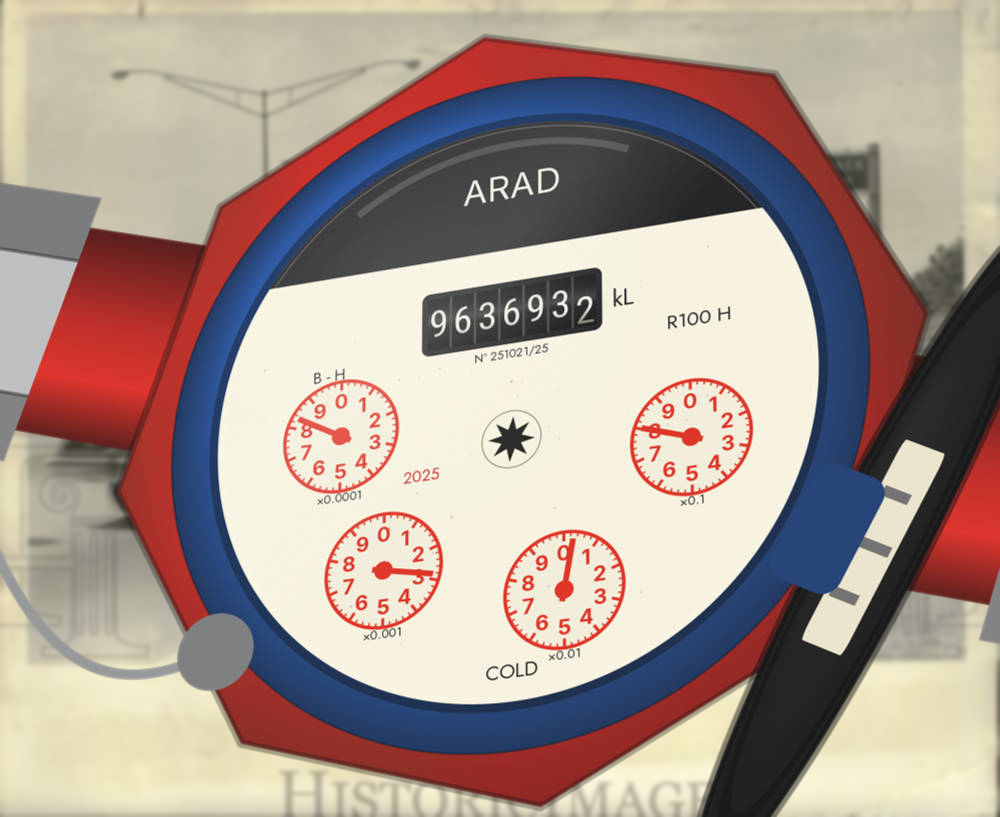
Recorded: 9636931.8028 kL
